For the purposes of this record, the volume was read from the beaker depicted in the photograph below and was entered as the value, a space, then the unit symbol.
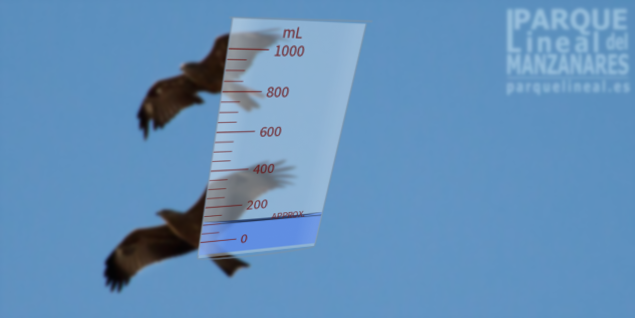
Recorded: 100 mL
